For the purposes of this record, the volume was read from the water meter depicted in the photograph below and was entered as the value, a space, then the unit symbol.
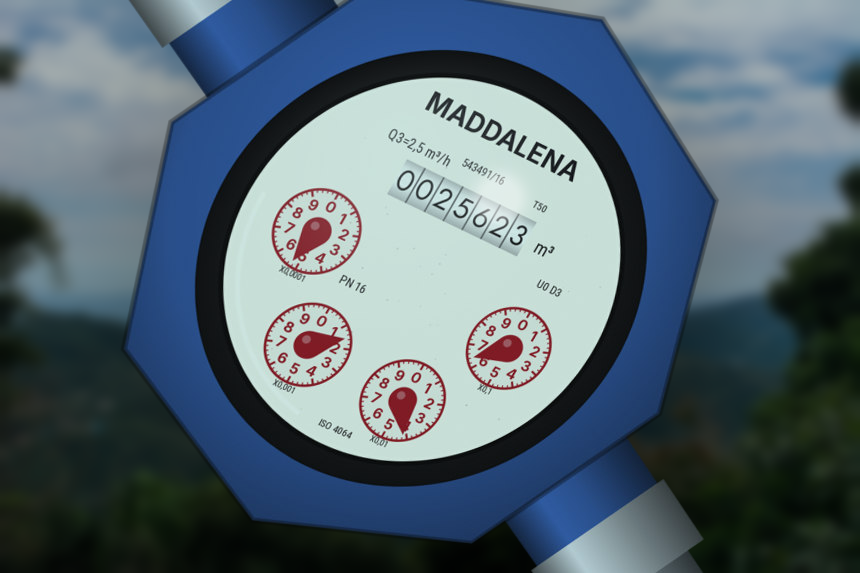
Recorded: 25623.6415 m³
